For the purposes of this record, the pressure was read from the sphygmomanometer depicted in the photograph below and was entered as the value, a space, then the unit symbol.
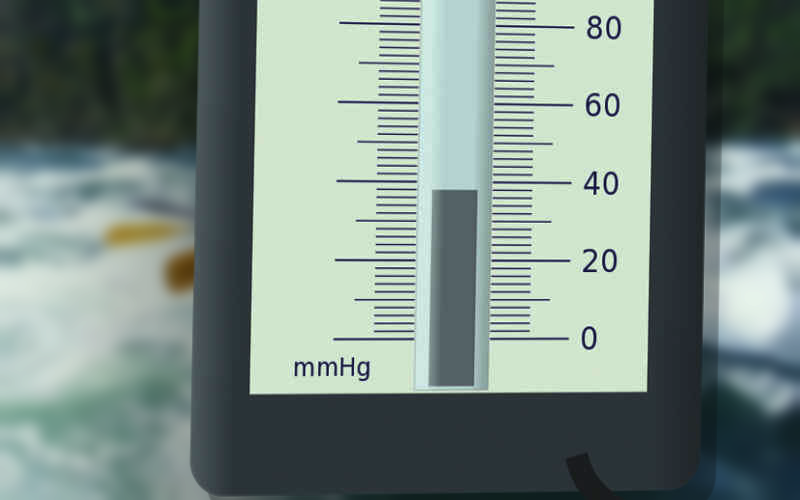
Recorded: 38 mmHg
